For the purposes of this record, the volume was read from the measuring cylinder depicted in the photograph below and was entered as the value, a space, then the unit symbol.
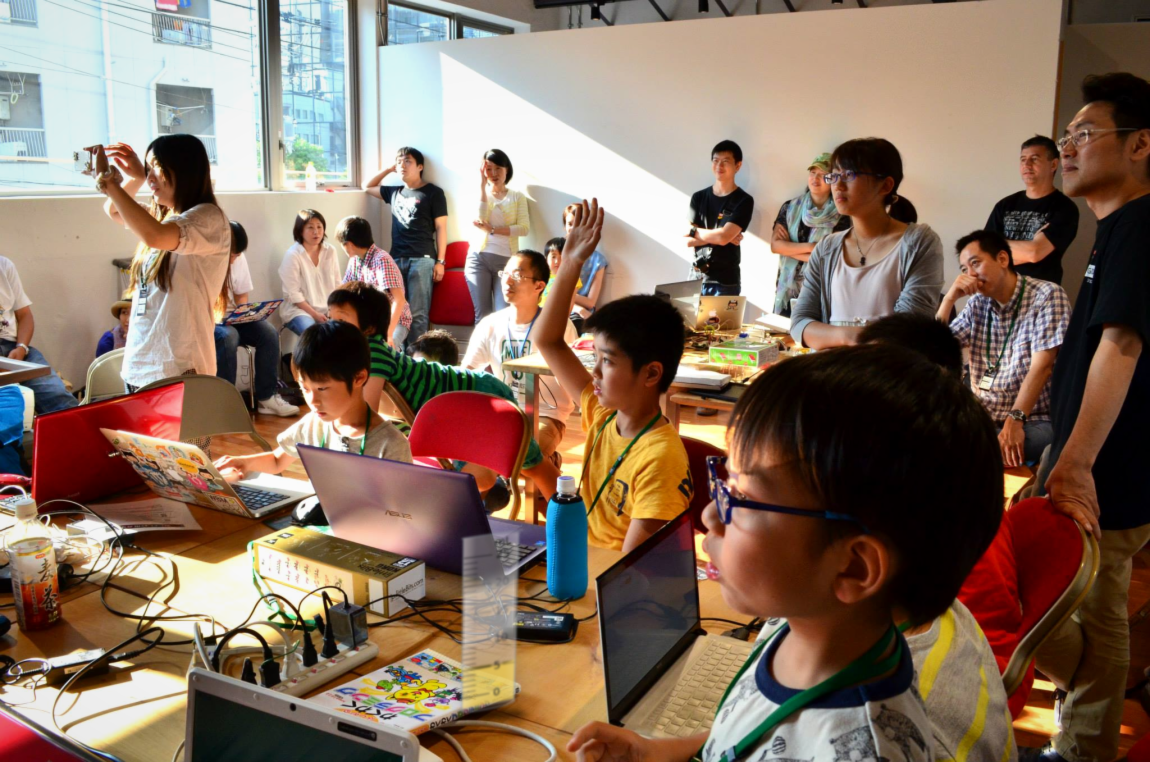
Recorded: 5 mL
